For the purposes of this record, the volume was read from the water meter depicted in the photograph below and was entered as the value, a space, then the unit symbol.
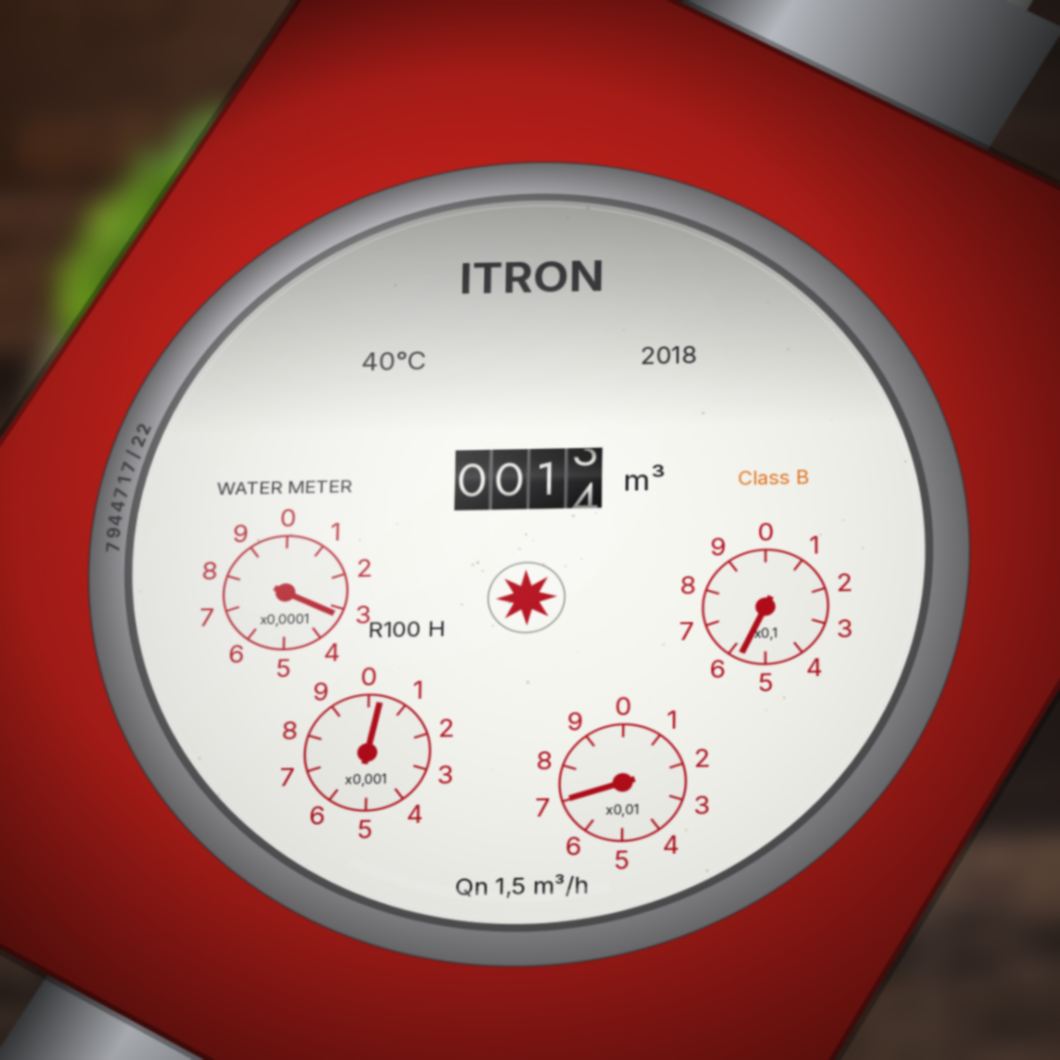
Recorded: 13.5703 m³
